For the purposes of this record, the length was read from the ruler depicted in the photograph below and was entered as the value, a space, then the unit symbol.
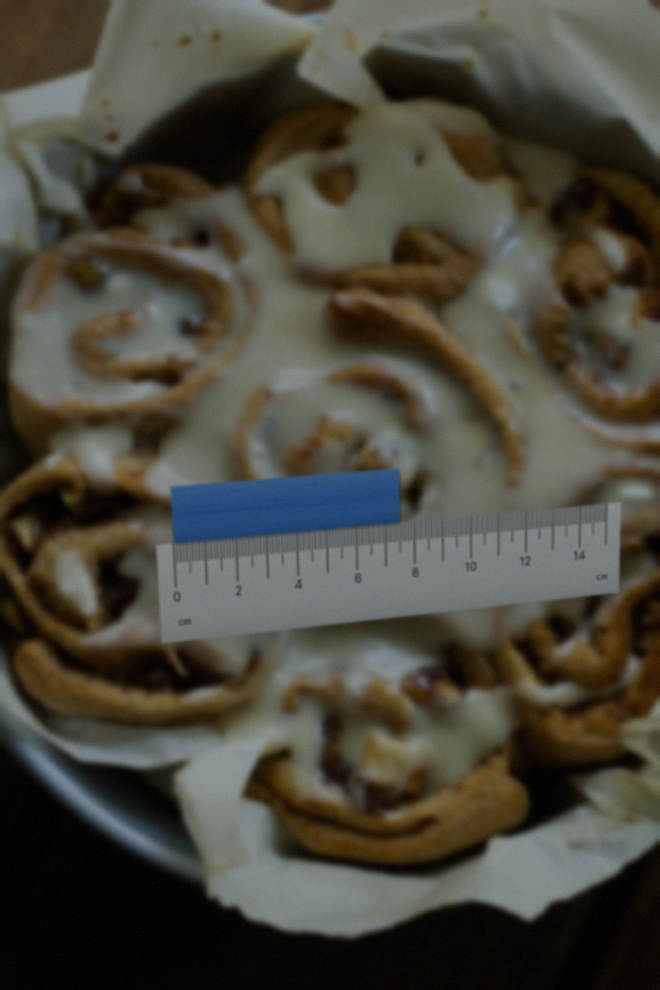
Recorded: 7.5 cm
